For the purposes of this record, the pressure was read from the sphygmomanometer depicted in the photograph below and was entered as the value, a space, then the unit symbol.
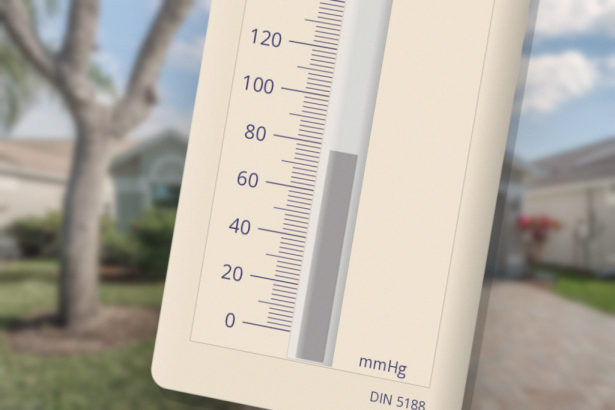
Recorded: 78 mmHg
